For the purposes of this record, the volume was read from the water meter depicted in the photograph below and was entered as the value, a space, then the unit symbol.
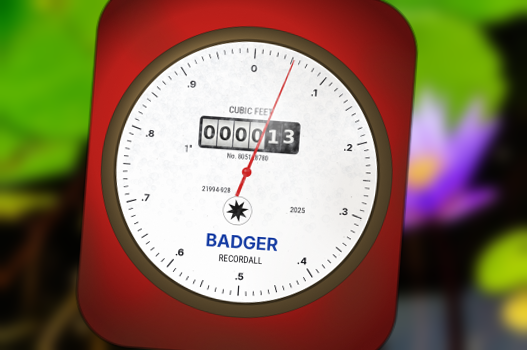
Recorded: 13.05 ft³
